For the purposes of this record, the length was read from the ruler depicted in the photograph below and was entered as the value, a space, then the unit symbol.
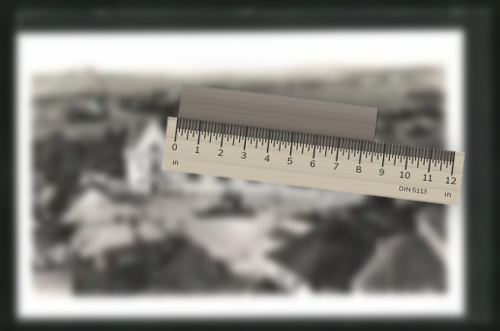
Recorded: 8.5 in
